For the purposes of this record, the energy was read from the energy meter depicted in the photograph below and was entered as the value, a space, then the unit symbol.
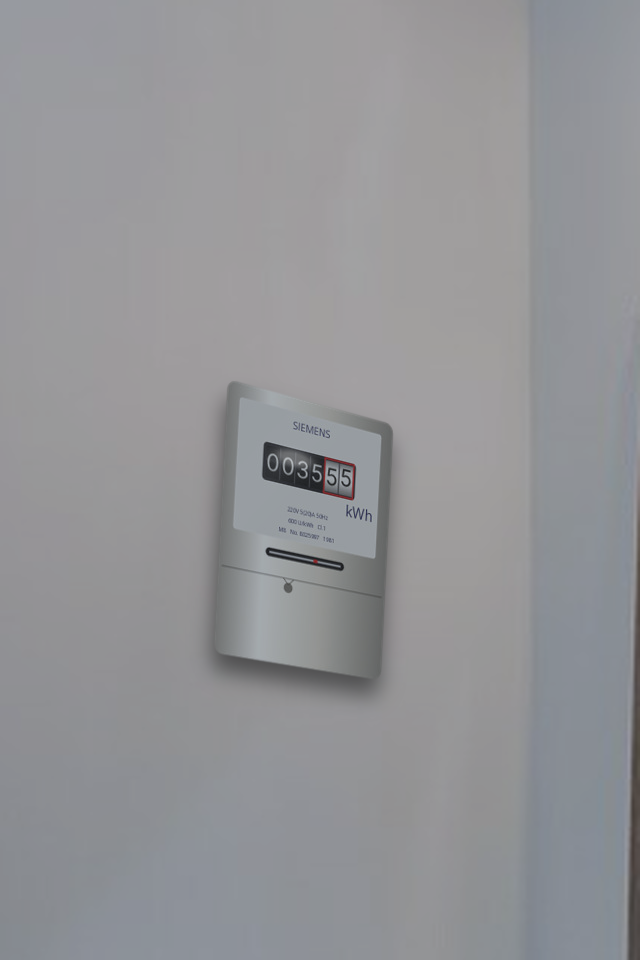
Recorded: 35.55 kWh
